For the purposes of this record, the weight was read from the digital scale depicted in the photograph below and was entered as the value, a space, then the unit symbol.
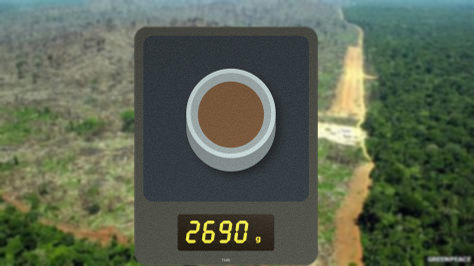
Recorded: 2690 g
